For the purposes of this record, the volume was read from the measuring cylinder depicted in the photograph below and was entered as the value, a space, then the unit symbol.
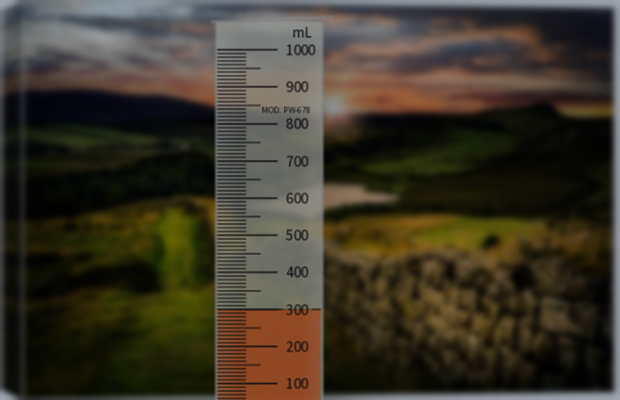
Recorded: 300 mL
